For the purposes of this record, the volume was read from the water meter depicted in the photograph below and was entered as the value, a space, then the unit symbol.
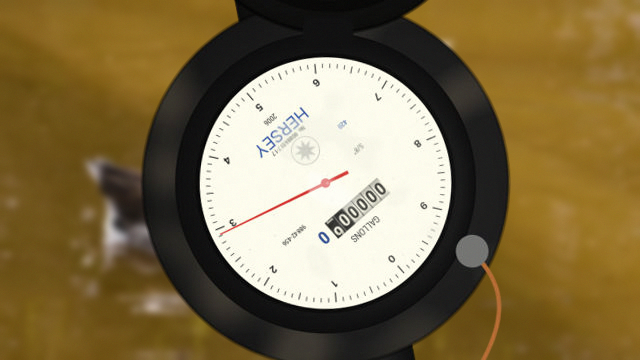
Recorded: 62.9 gal
